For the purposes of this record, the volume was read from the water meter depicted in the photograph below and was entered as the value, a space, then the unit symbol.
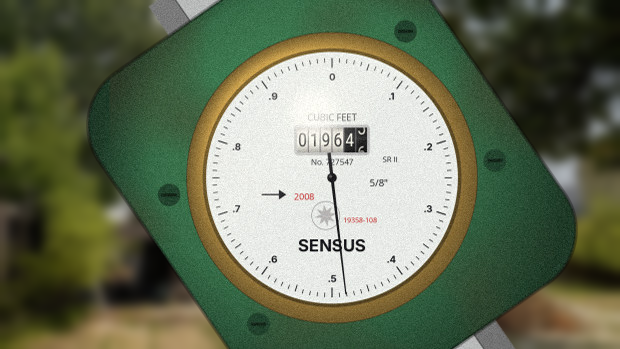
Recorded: 19645.48 ft³
